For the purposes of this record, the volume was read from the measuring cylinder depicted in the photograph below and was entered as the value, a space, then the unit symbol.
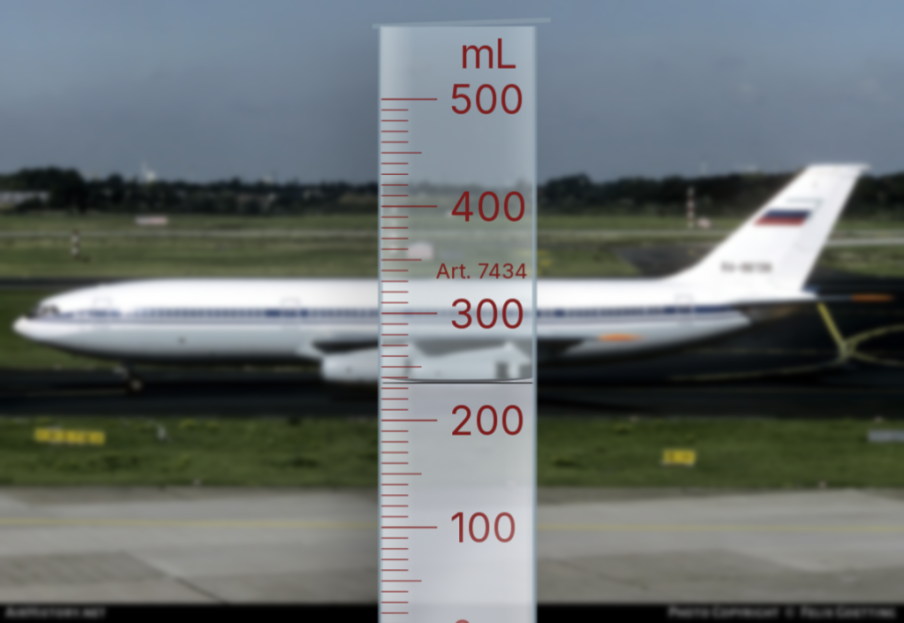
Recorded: 235 mL
